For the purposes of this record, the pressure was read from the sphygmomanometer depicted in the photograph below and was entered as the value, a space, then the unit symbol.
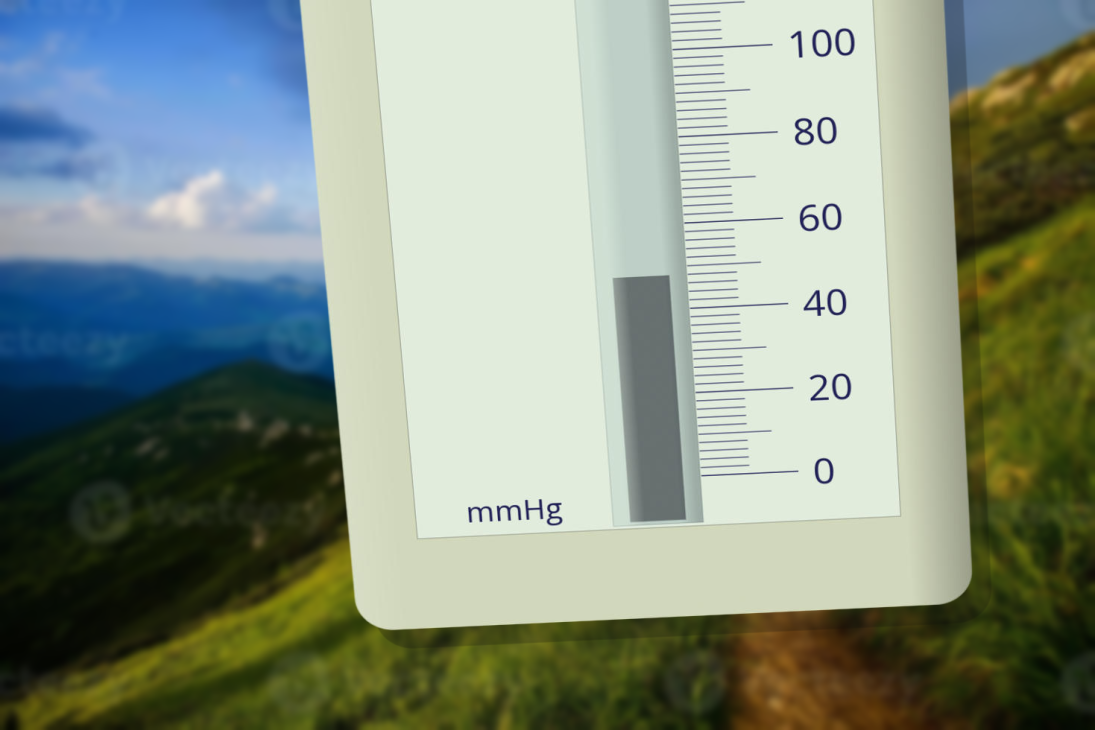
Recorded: 48 mmHg
